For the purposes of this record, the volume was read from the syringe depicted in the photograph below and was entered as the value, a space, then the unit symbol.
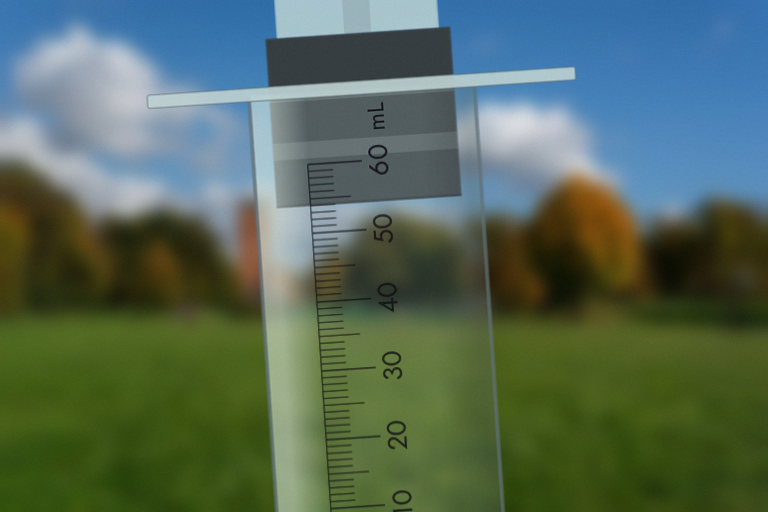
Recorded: 54 mL
